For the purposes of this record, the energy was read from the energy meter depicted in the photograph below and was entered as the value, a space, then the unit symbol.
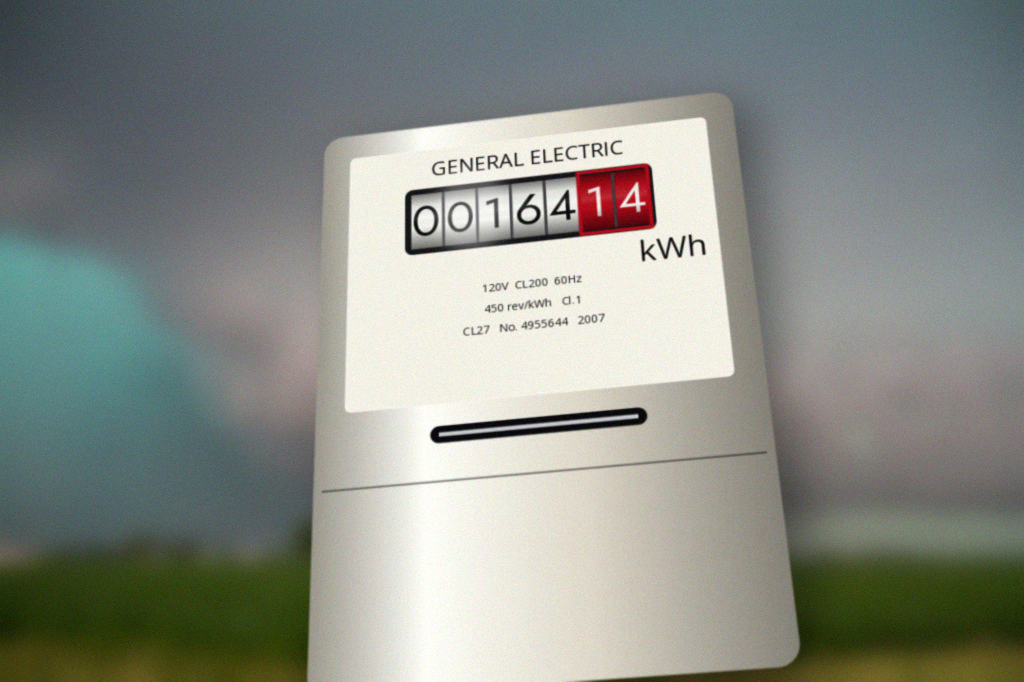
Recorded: 164.14 kWh
